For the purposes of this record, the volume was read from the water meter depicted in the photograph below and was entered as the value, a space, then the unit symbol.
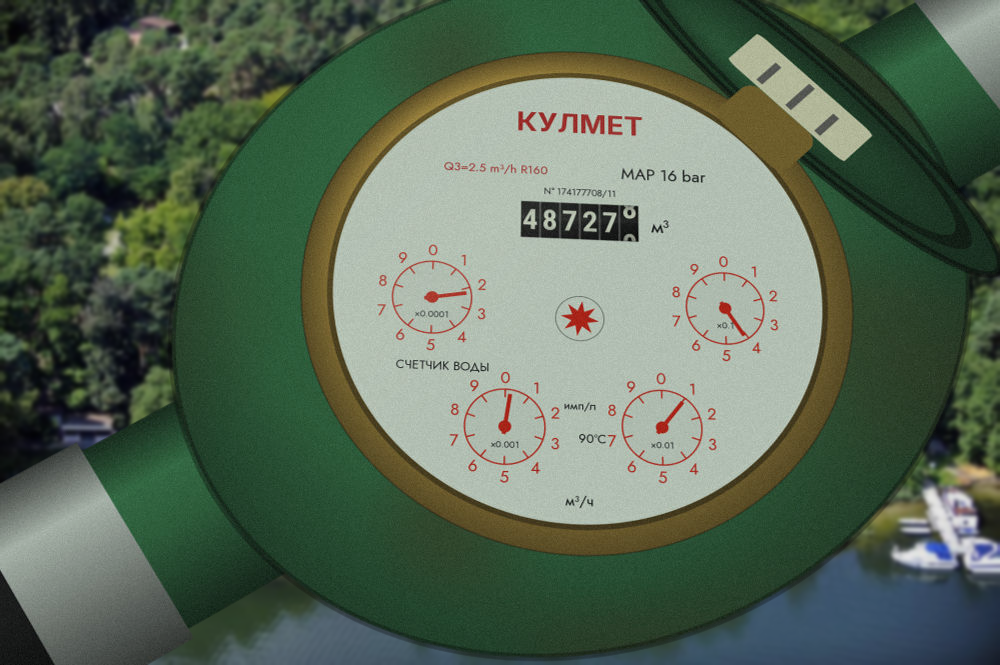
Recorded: 487278.4102 m³
